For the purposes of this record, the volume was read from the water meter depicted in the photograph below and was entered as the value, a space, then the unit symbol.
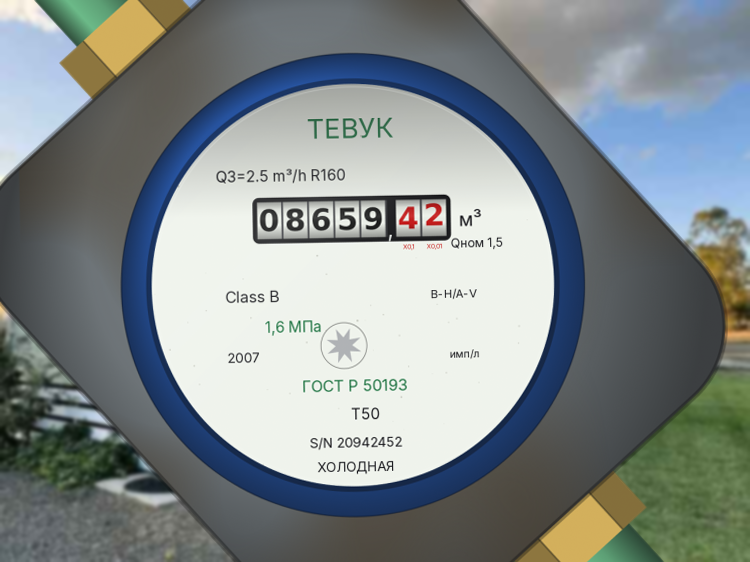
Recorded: 8659.42 m³
